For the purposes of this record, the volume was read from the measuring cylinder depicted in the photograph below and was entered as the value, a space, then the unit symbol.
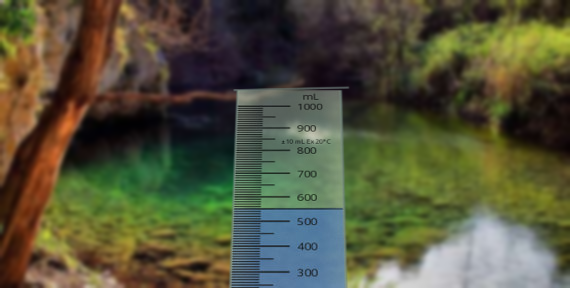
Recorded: 550 mL
